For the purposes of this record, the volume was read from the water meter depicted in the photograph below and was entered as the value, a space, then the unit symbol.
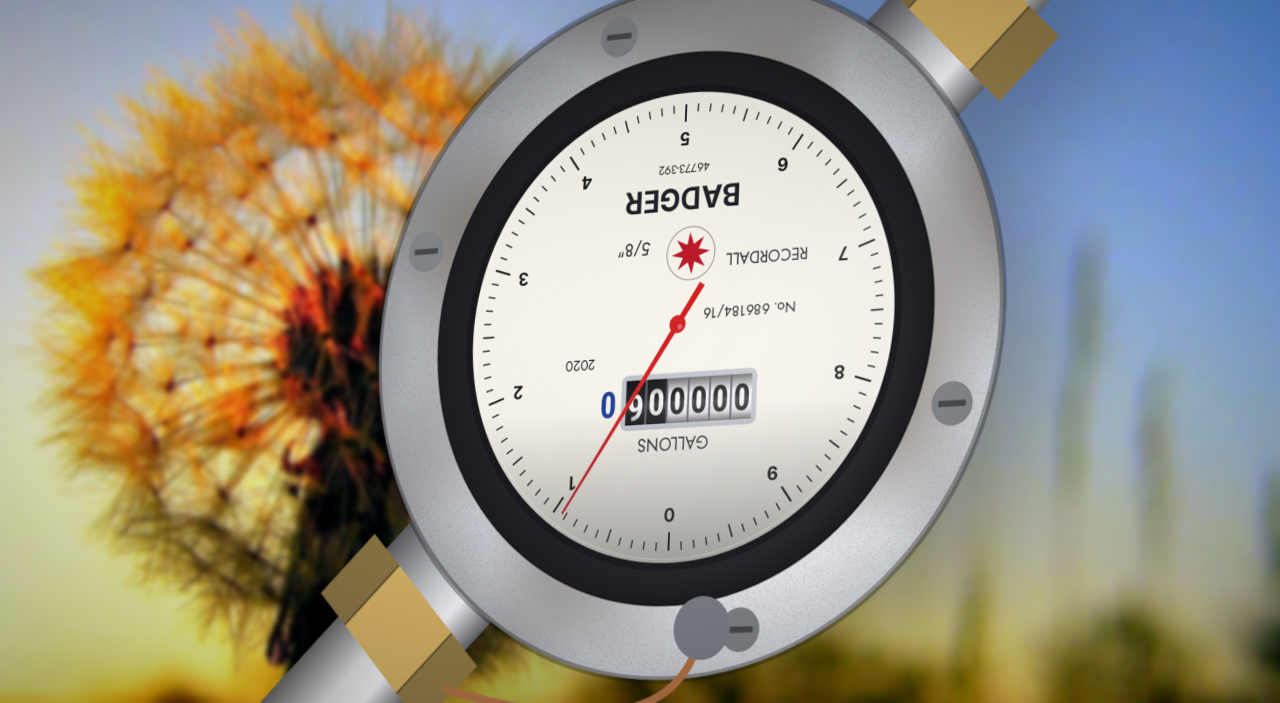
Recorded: 60.9 gal
